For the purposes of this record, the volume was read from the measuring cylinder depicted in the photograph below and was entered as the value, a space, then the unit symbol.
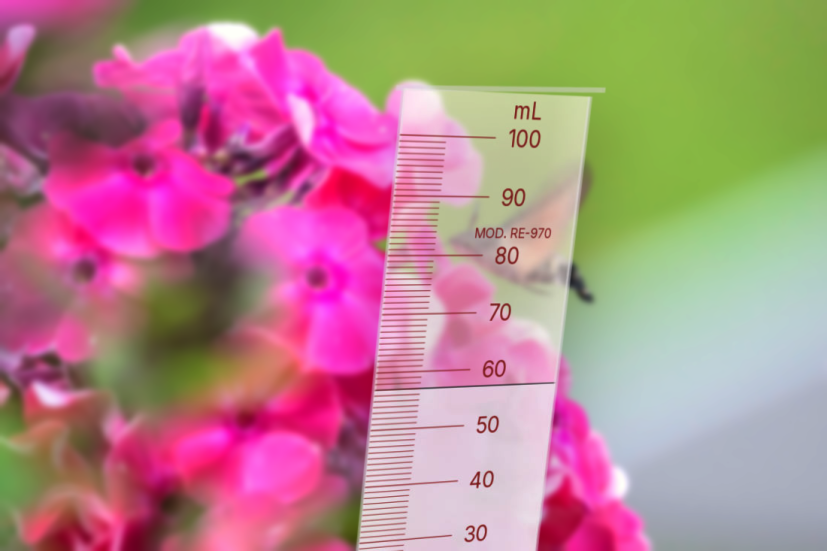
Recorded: 57 mL
